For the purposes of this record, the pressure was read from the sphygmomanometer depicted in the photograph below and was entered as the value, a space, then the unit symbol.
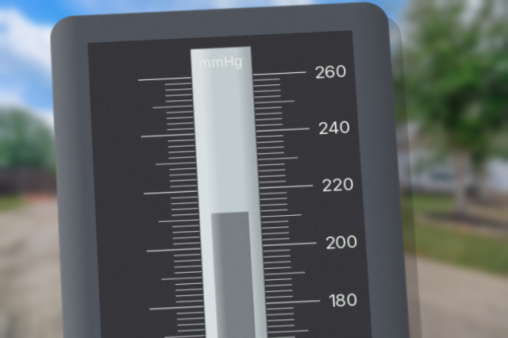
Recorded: 212 mmHg
